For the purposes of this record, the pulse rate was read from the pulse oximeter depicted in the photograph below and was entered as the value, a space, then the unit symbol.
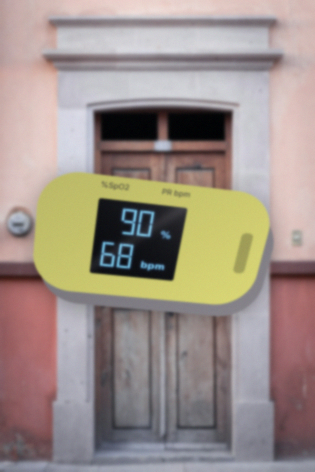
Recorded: 68 bpm
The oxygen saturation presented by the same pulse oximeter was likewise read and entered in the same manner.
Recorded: 90 %
